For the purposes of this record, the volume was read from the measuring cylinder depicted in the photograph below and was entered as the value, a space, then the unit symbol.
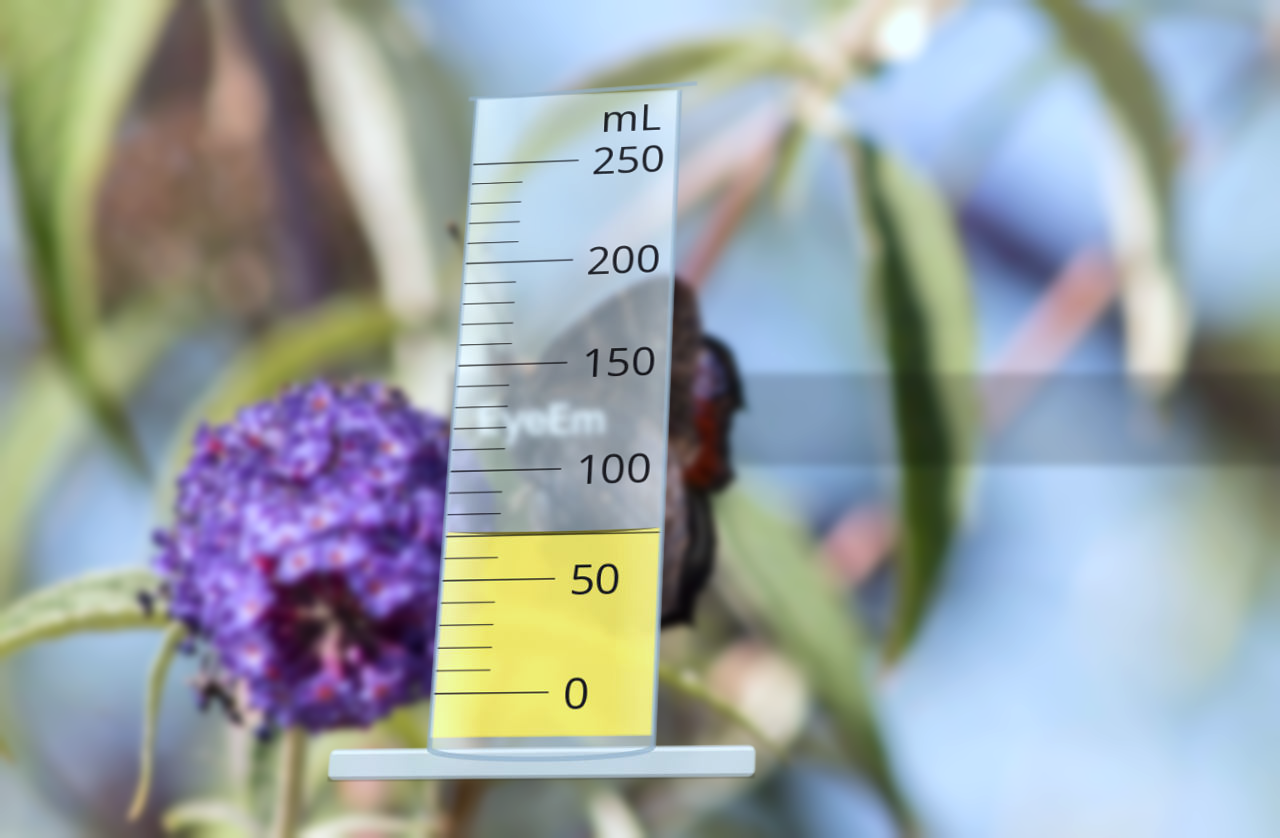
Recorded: 70 mL
